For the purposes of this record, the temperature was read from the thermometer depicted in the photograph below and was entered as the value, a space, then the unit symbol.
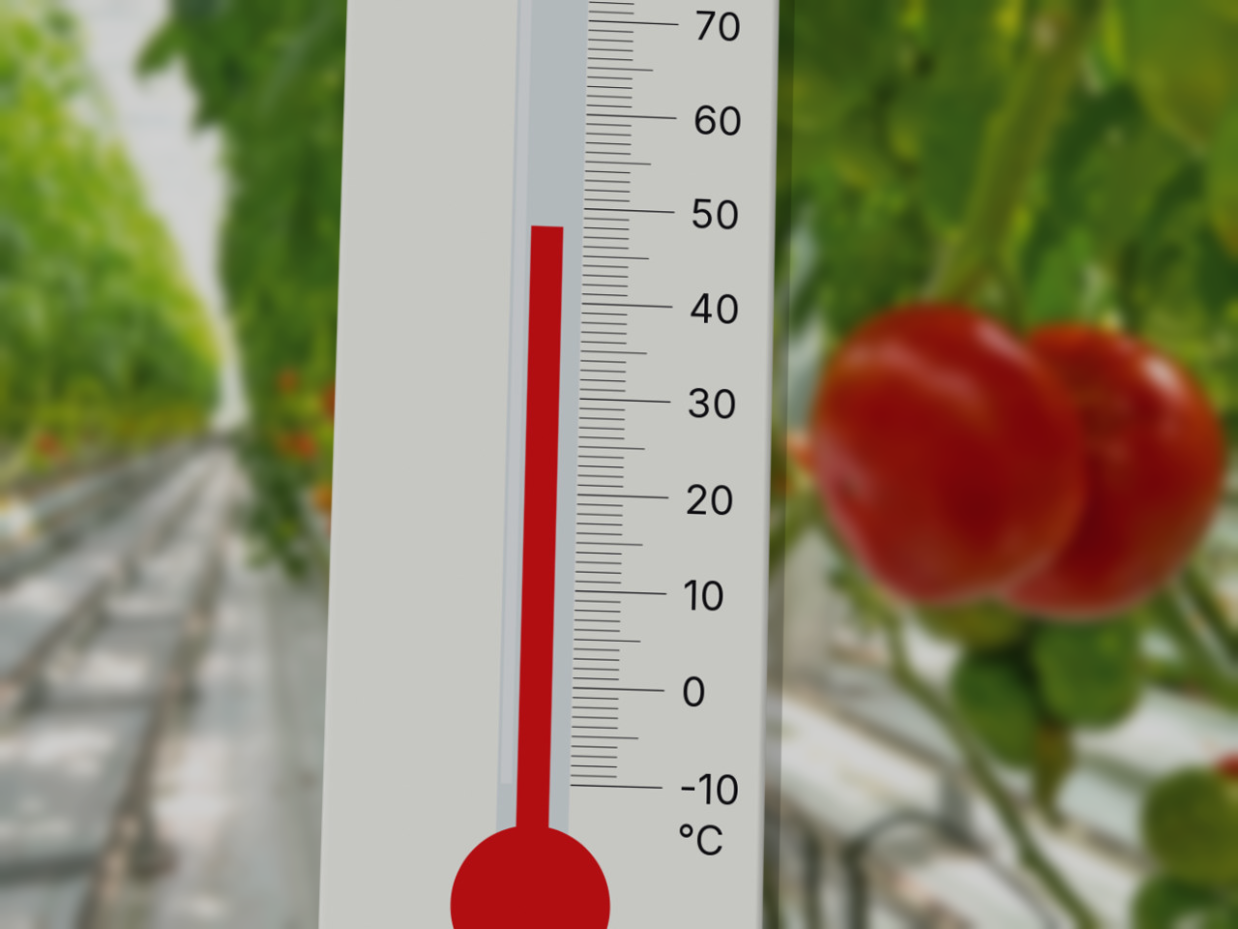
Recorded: 48 °C
